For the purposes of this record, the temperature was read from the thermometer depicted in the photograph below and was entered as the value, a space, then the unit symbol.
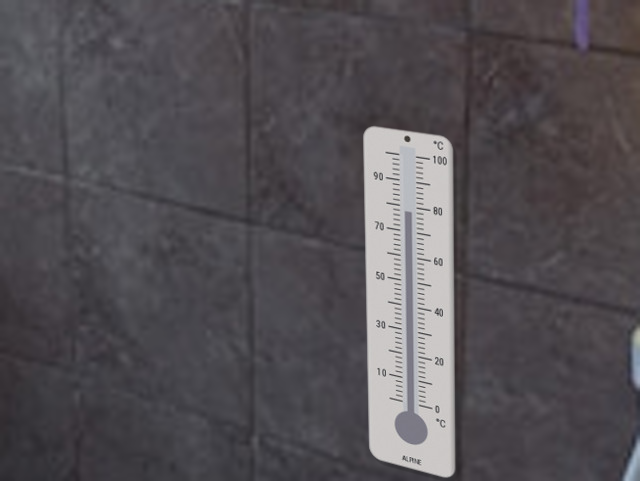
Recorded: 78 °C
